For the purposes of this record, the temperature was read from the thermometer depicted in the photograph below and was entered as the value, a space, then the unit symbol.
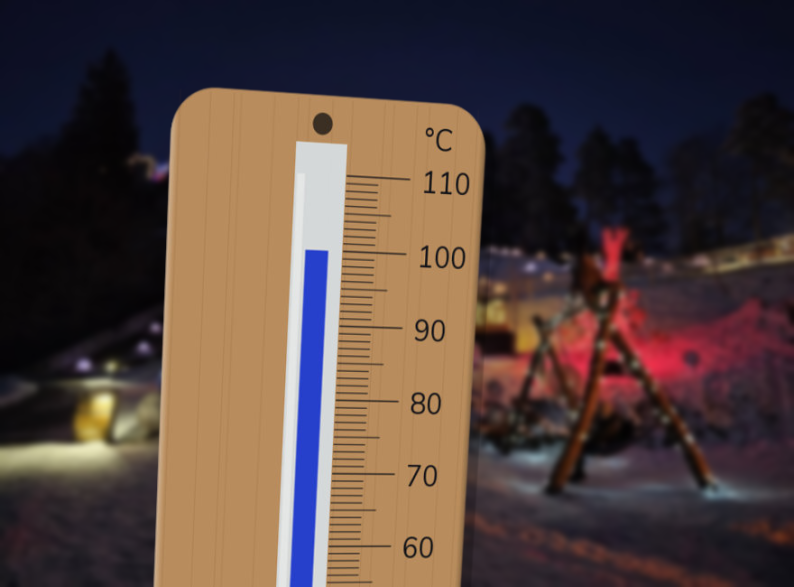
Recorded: 100 °C
